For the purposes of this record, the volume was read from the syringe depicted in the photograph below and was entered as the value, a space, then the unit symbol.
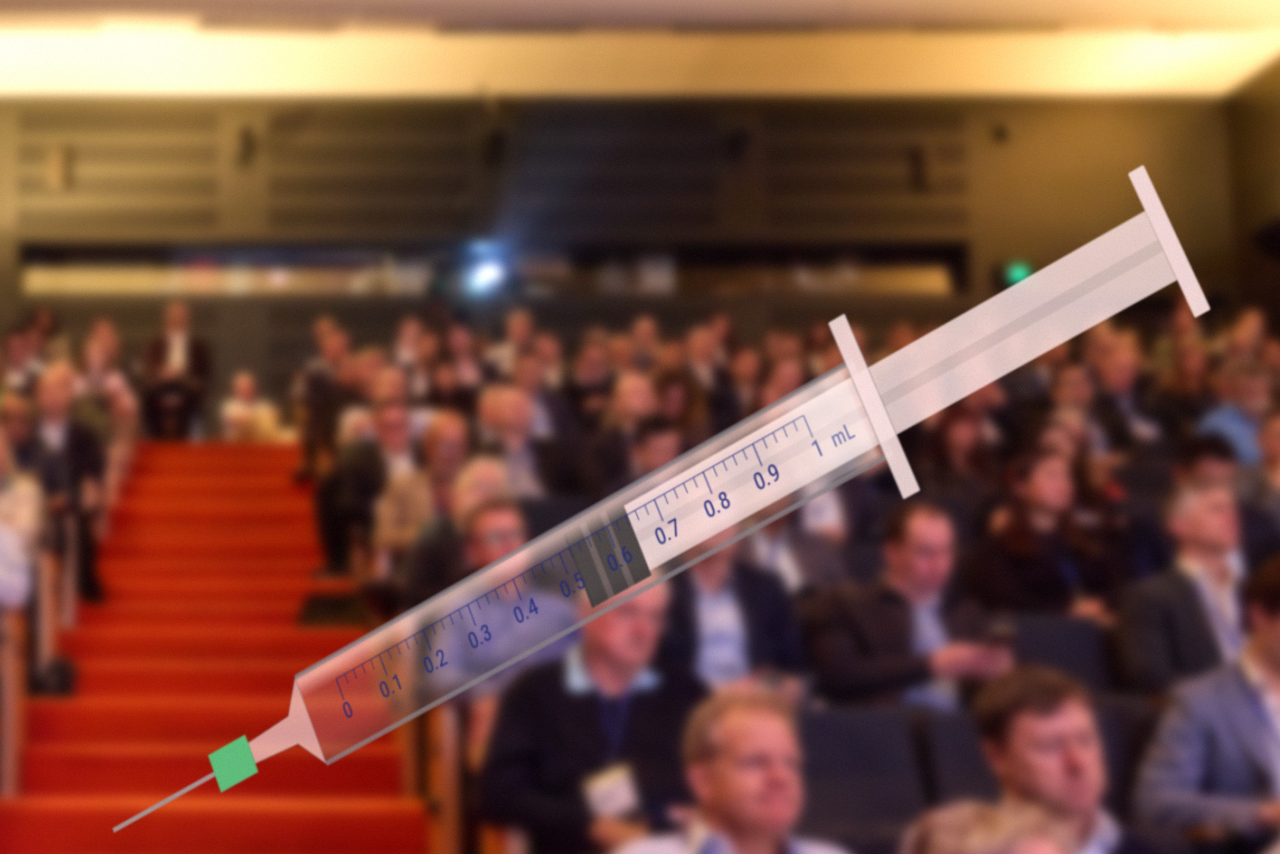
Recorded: 0.52 mL
